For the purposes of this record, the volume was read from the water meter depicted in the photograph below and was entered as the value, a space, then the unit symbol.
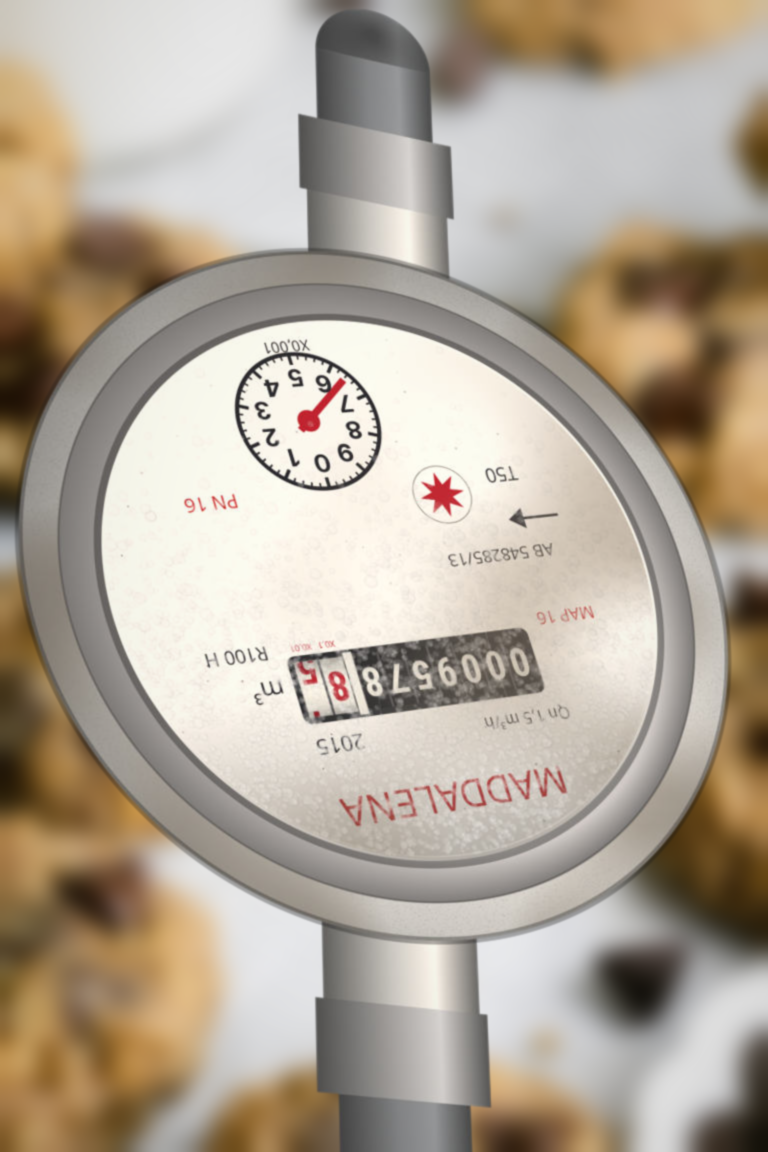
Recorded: 9578.846 m³
